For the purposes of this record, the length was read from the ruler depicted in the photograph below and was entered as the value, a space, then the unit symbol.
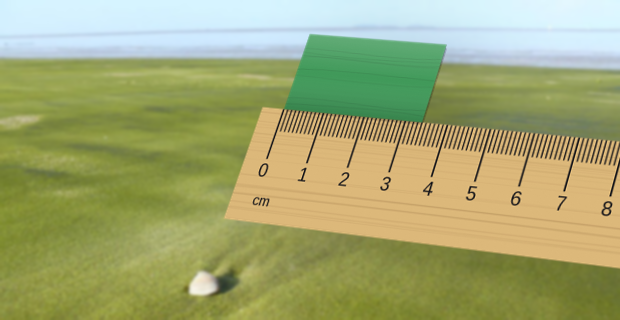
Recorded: 3.4 cm
